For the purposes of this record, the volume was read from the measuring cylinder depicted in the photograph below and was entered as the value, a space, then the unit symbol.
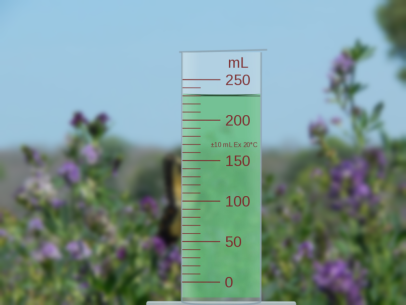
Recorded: 230 mL
